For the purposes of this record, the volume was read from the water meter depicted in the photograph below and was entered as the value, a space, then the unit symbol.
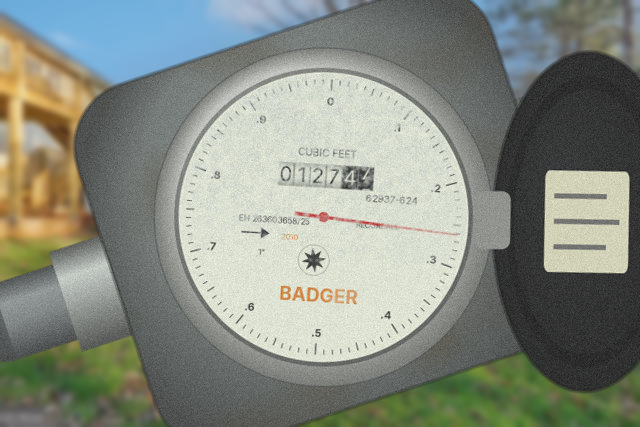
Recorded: 12747.26 ft³
